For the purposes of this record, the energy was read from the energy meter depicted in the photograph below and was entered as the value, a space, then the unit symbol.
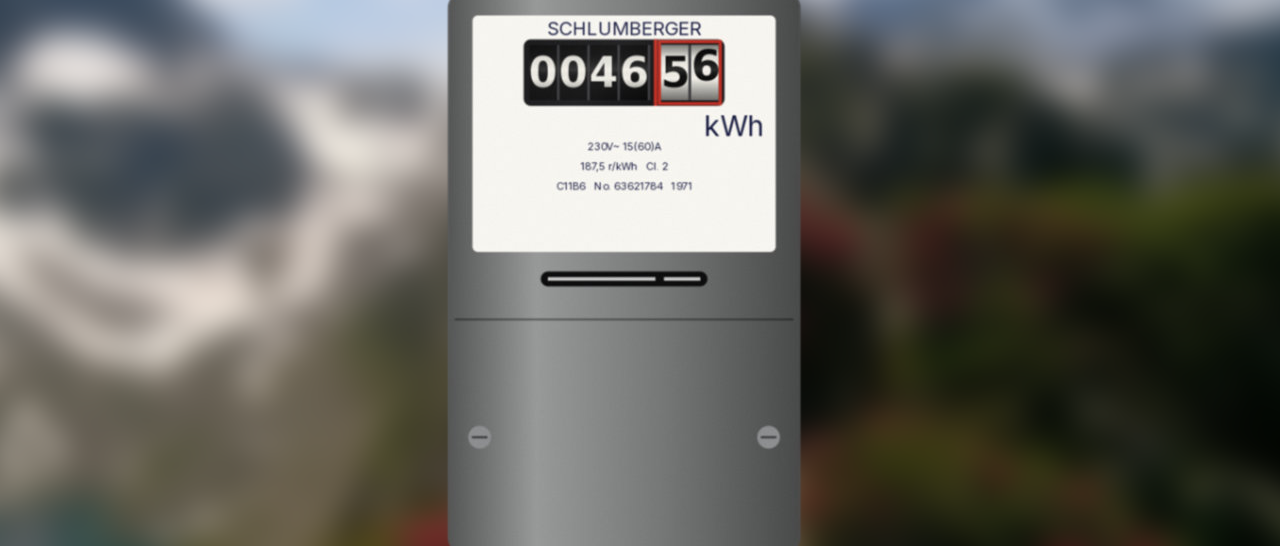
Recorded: 46.56 kWh
